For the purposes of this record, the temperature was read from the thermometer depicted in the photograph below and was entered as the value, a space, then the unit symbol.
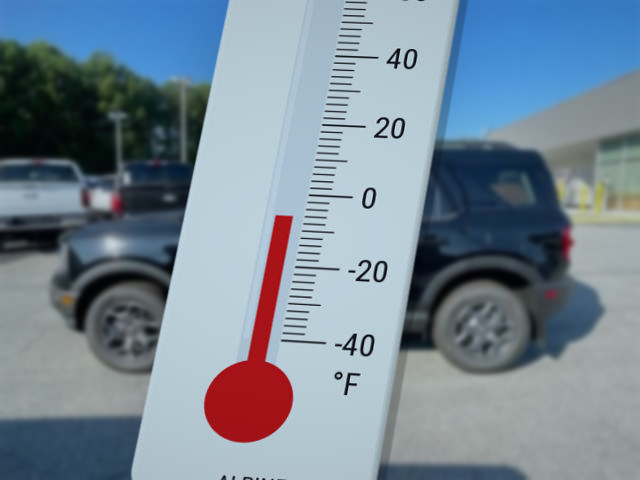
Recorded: -6 °F
